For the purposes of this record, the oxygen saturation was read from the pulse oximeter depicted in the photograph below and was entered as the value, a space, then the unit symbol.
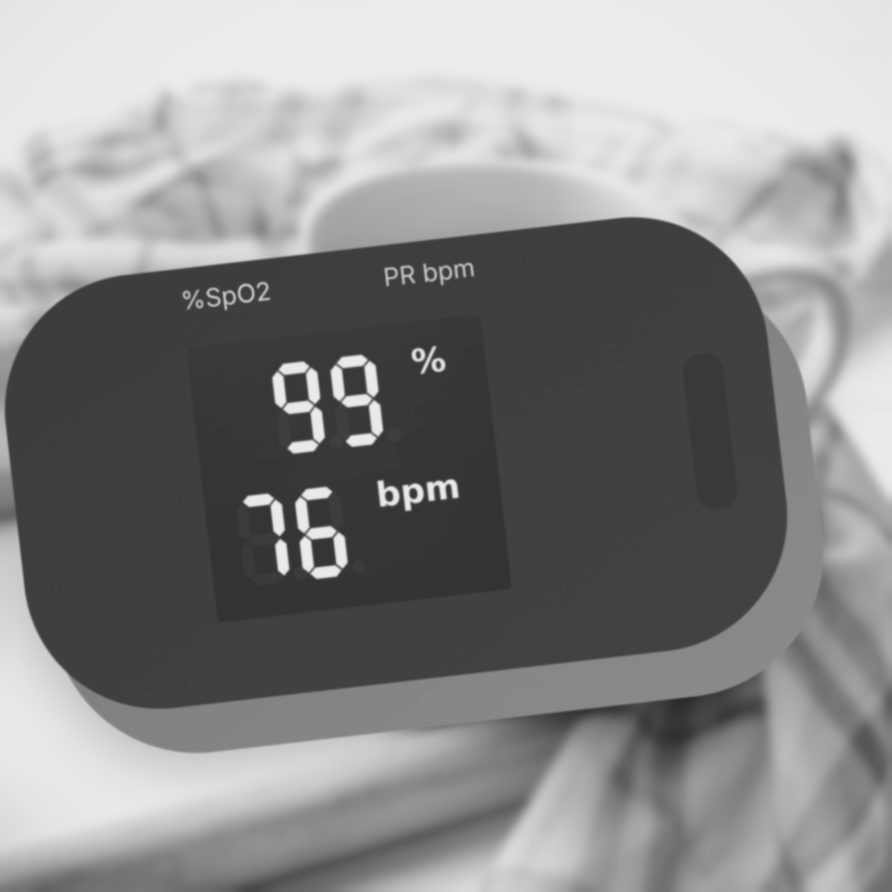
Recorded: 99 %
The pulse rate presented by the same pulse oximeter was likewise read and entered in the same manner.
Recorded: 76 bpm
